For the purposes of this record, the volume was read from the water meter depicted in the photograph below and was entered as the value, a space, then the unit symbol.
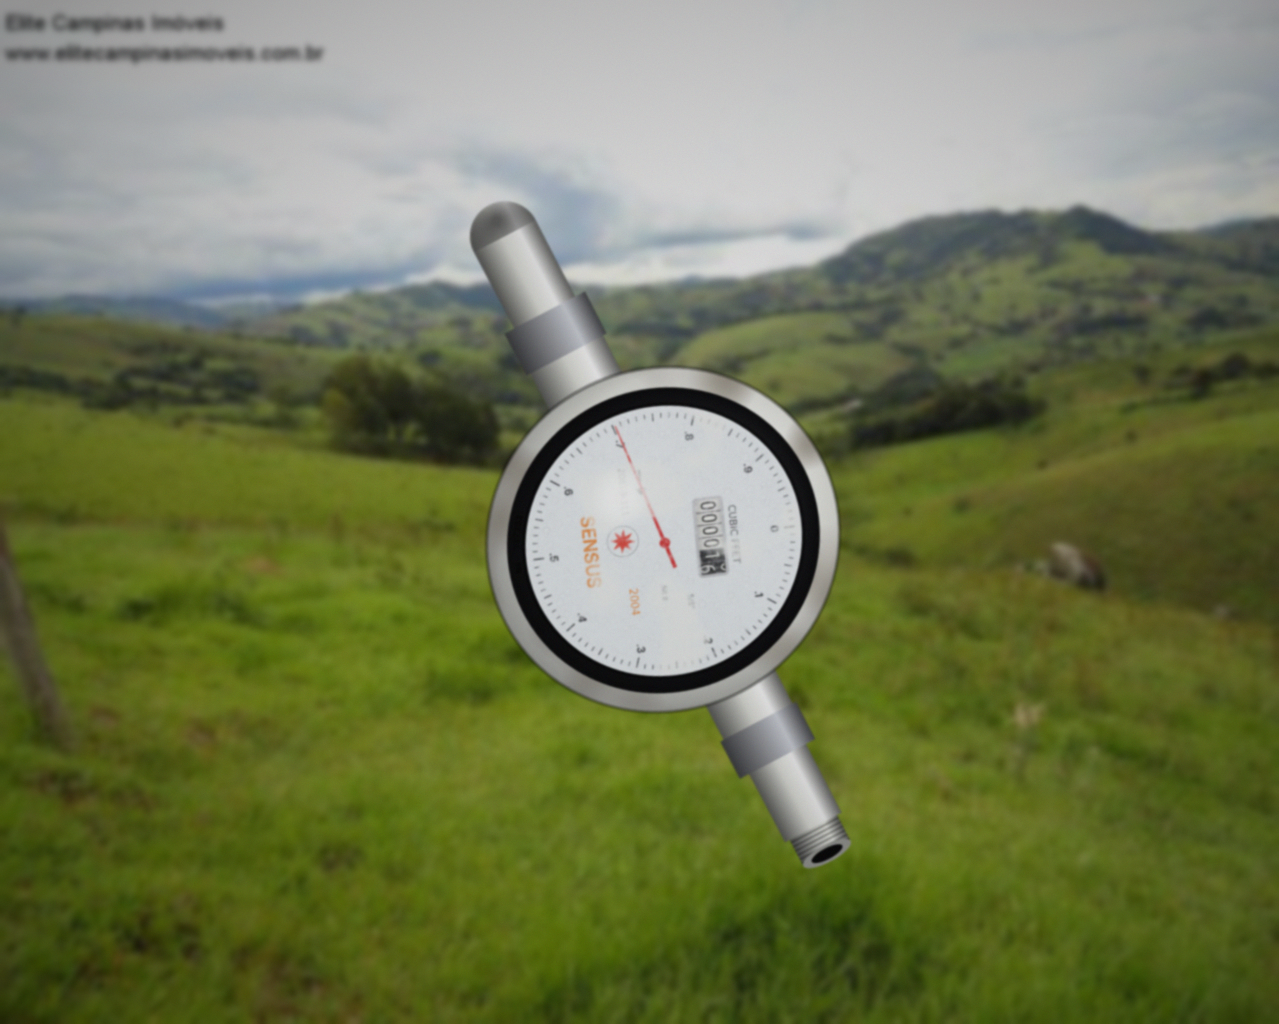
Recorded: 15.70 ft³
